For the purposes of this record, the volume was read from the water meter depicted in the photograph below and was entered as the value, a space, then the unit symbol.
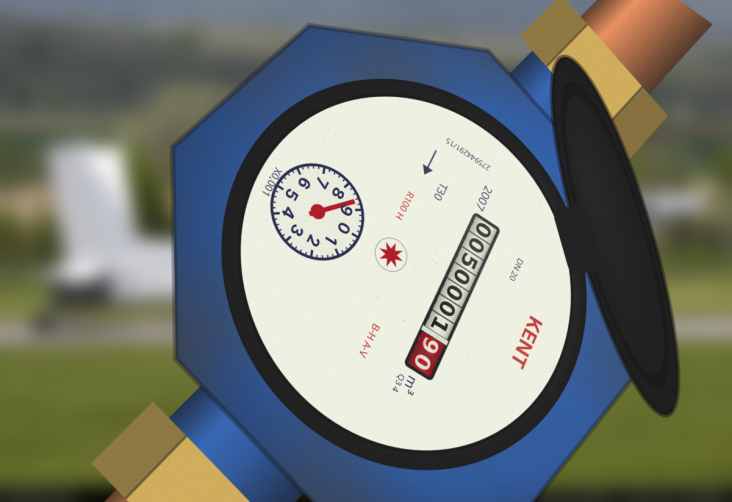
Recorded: 50001.908 m³
